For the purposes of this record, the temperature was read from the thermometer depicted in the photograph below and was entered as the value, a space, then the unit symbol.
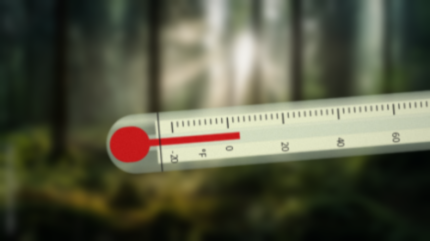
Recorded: 4 °F
